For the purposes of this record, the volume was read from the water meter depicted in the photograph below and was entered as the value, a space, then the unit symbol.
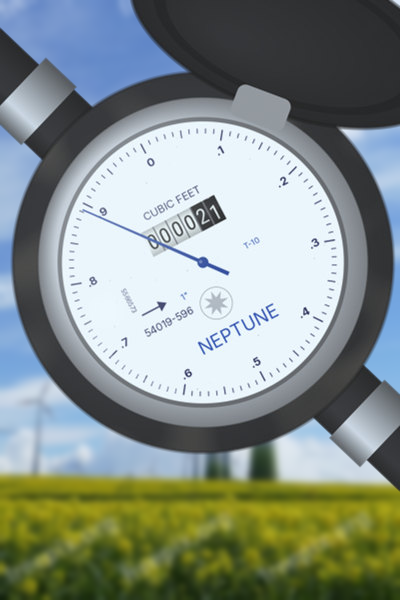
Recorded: 20.89 ft³
